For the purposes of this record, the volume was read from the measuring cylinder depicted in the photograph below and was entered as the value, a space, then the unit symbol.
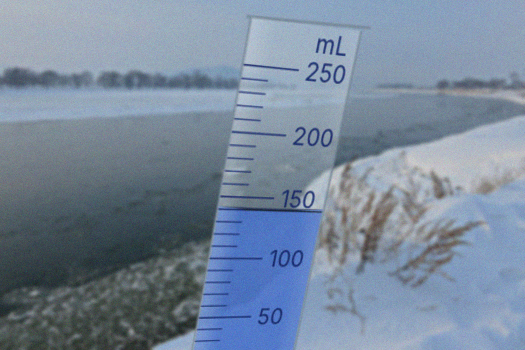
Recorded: 140 mL
